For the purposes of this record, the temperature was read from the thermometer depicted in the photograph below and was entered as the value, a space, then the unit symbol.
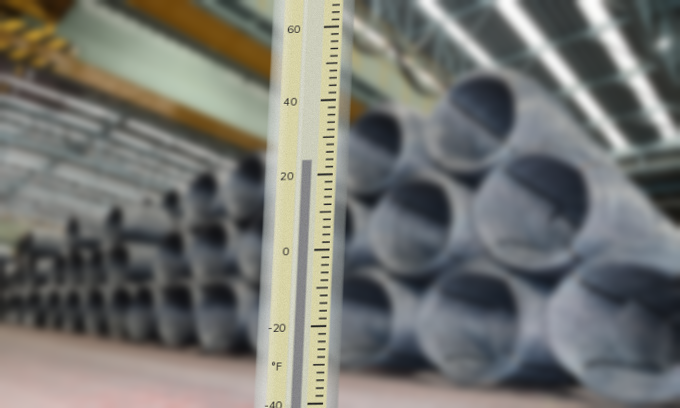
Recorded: 24 °F
